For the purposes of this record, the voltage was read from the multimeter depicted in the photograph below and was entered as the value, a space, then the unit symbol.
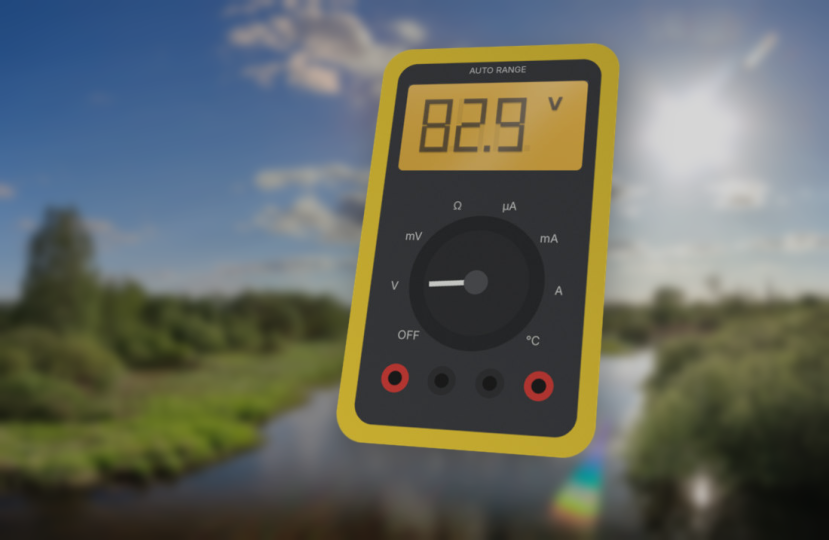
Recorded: 82.9 V
